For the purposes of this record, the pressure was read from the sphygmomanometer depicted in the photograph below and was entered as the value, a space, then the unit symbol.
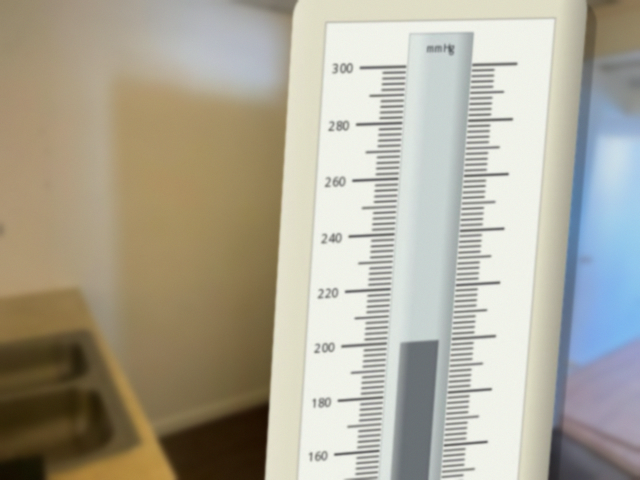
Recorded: 200 mmHg
